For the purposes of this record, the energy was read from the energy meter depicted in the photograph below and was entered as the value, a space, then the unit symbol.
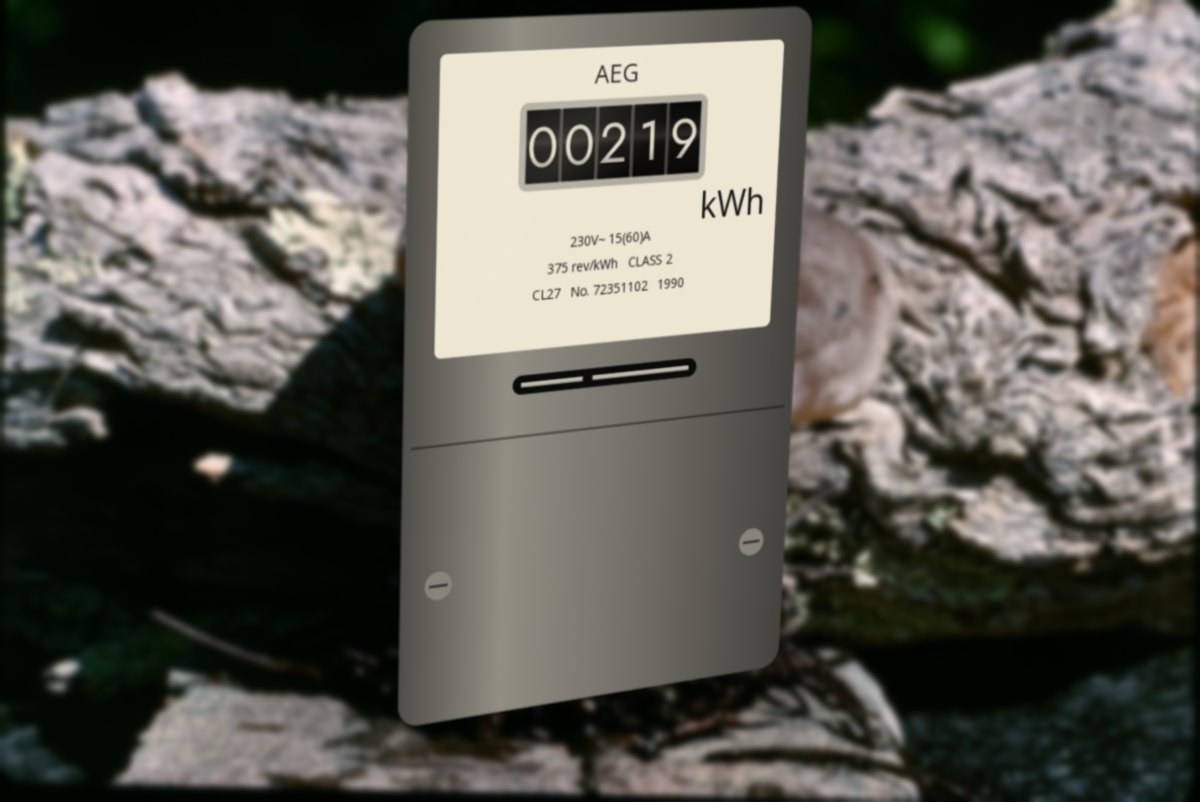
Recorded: 219 kWh
